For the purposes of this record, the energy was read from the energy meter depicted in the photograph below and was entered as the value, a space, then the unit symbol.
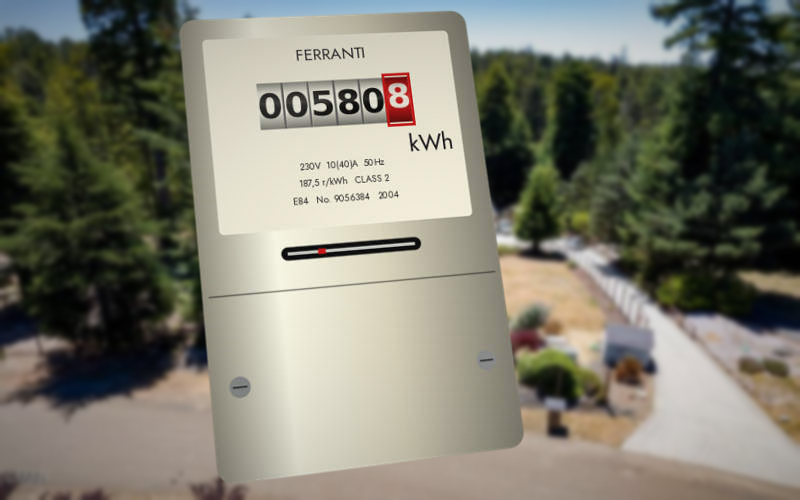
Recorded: 580.8 kWh
